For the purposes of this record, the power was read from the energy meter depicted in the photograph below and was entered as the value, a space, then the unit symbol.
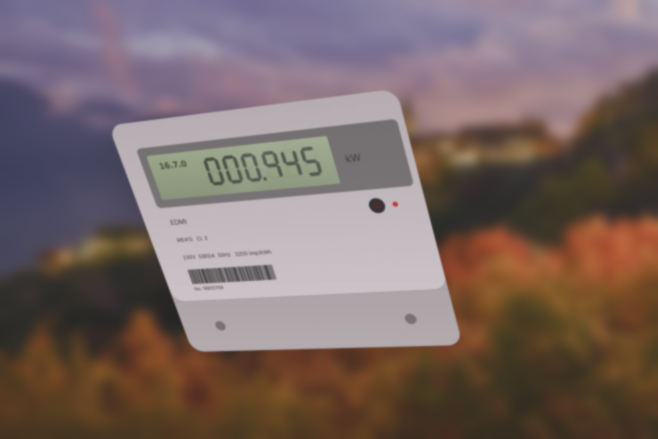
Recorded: 0.945 kW
